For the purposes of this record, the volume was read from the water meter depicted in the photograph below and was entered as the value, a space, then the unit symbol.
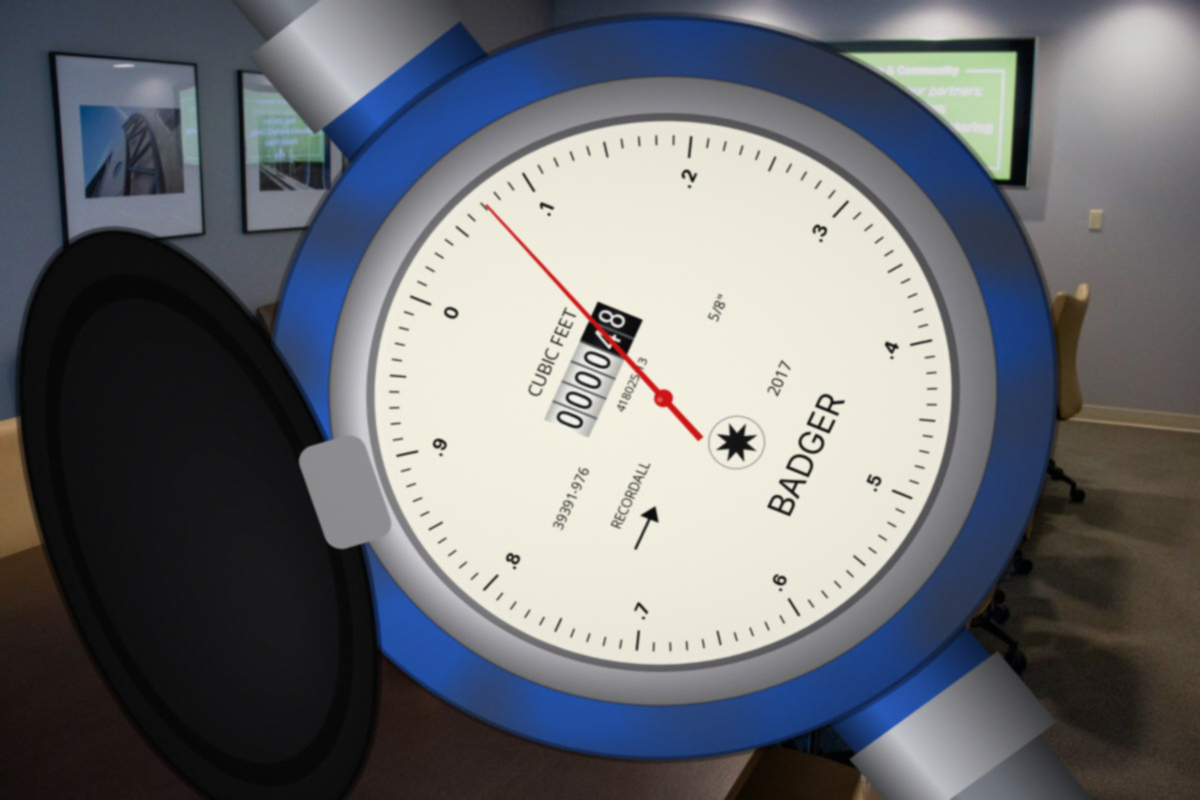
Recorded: 48.07 ft³
